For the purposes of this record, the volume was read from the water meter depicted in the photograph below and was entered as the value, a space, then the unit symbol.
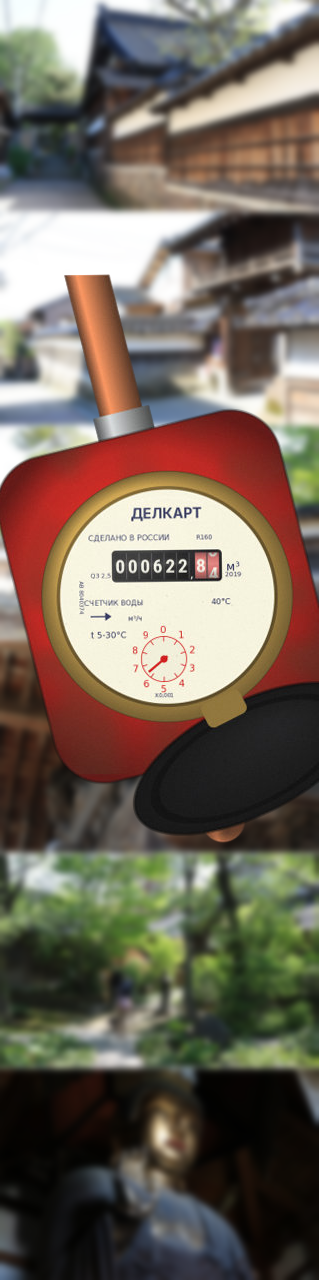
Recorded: 622.836 m³
